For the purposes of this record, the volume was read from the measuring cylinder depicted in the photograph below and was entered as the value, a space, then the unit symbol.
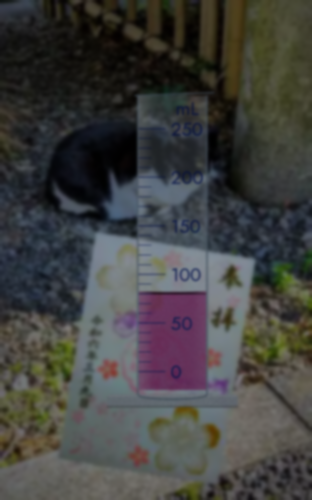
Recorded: 80 mL
